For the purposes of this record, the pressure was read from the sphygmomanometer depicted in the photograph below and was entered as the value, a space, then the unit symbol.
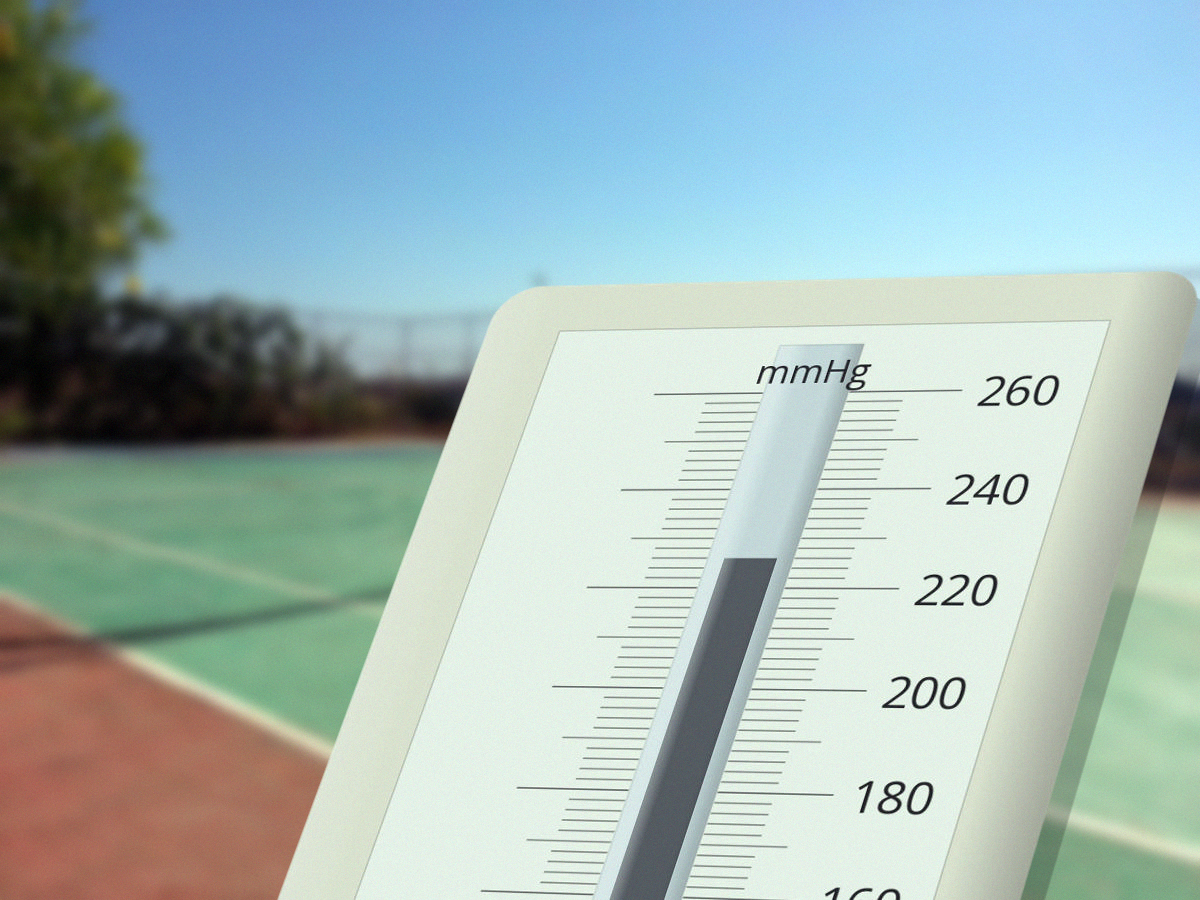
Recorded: 226 mmHg
